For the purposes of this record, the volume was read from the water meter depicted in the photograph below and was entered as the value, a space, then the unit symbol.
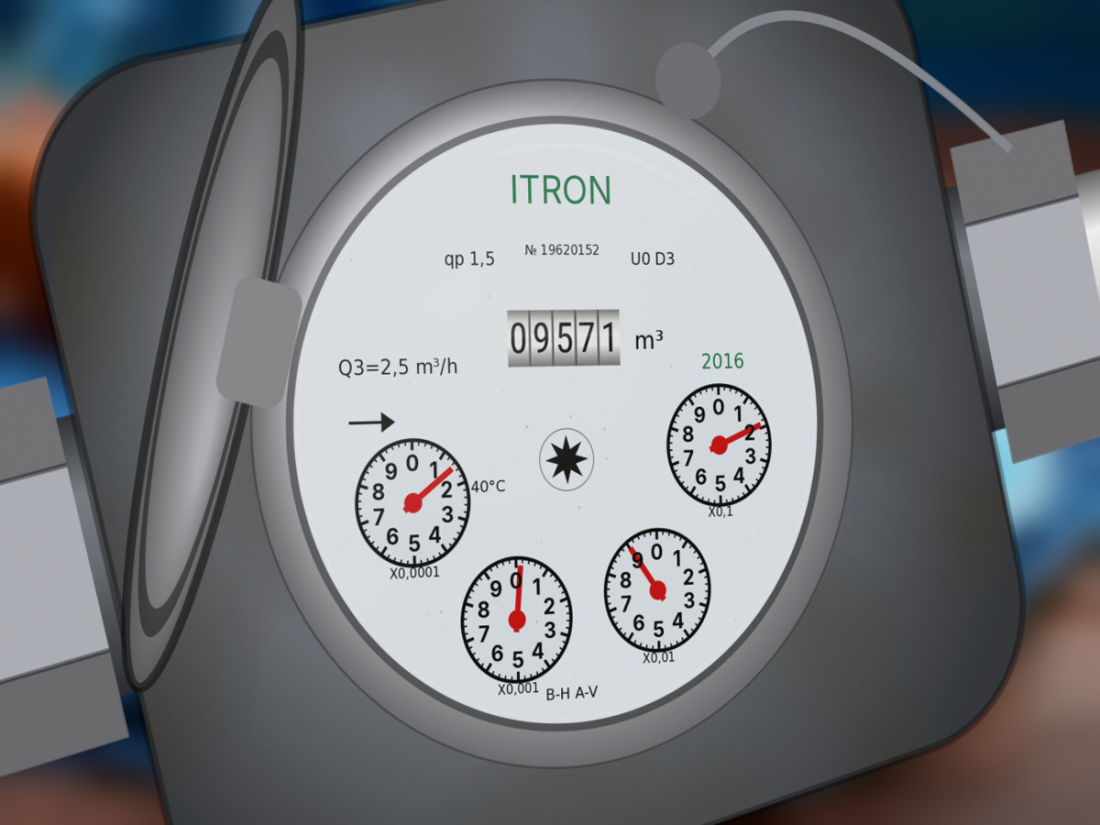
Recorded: 9571.1901 m³
